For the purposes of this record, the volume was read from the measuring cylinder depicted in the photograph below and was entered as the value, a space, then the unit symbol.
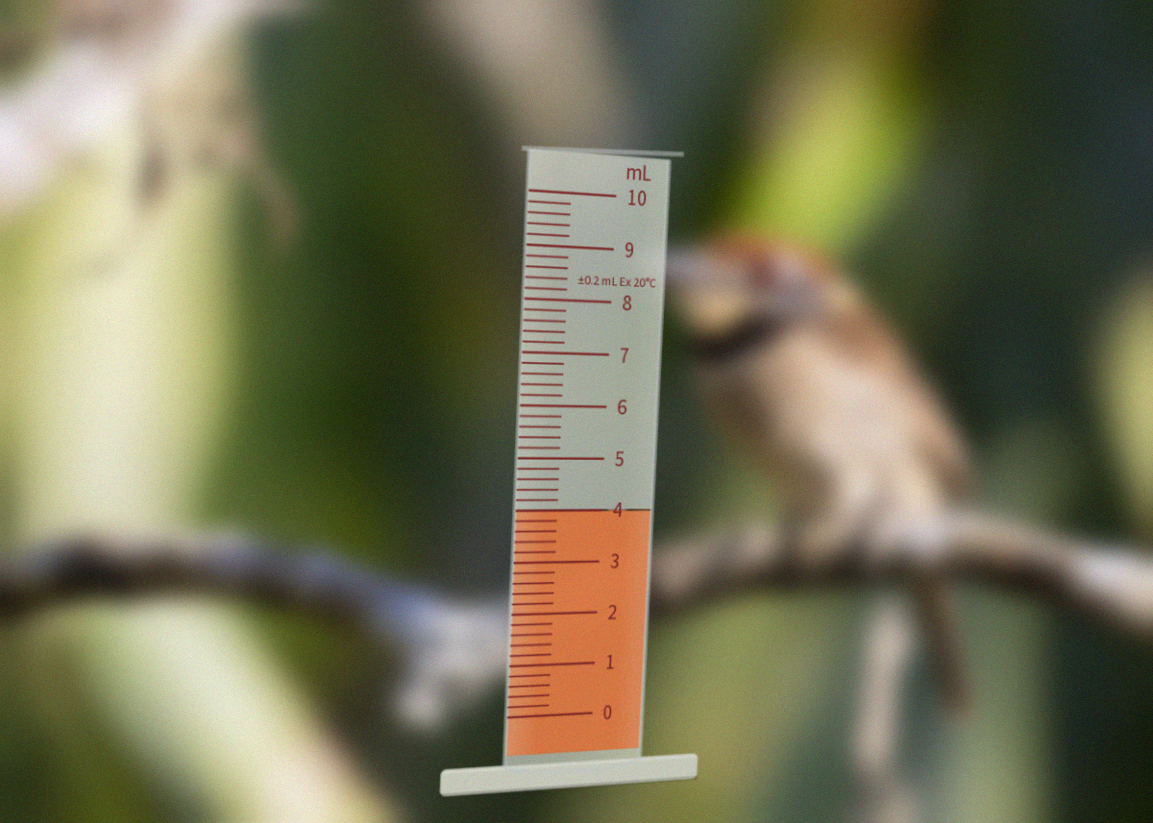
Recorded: 4 mL
